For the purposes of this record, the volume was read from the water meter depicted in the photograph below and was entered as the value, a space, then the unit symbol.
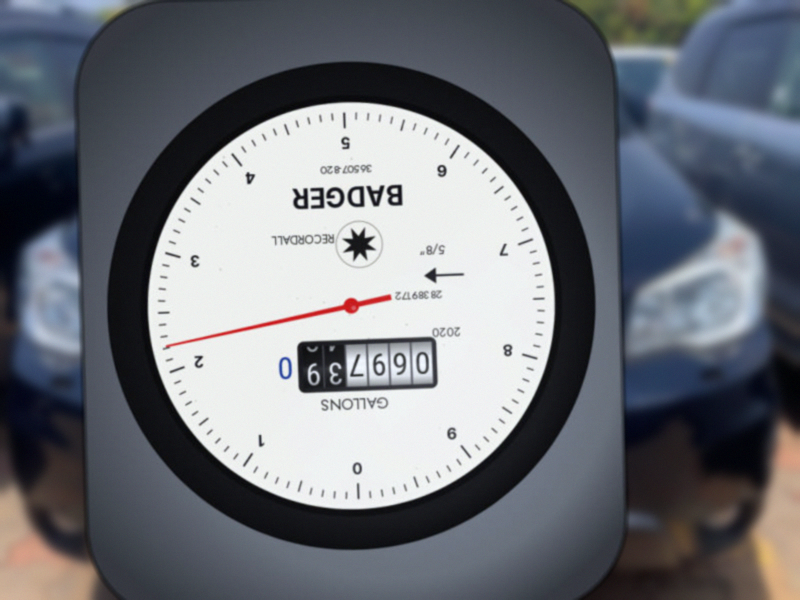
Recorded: 697392.2 gal
